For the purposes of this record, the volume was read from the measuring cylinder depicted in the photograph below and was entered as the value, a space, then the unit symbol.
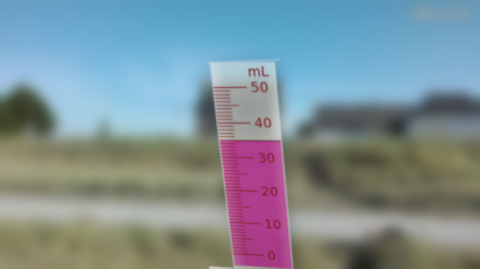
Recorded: 35 mL
